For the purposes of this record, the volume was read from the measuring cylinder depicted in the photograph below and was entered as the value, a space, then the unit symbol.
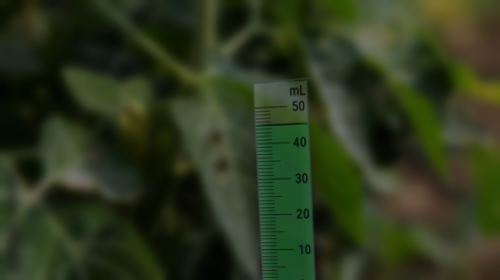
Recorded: 45 mL
